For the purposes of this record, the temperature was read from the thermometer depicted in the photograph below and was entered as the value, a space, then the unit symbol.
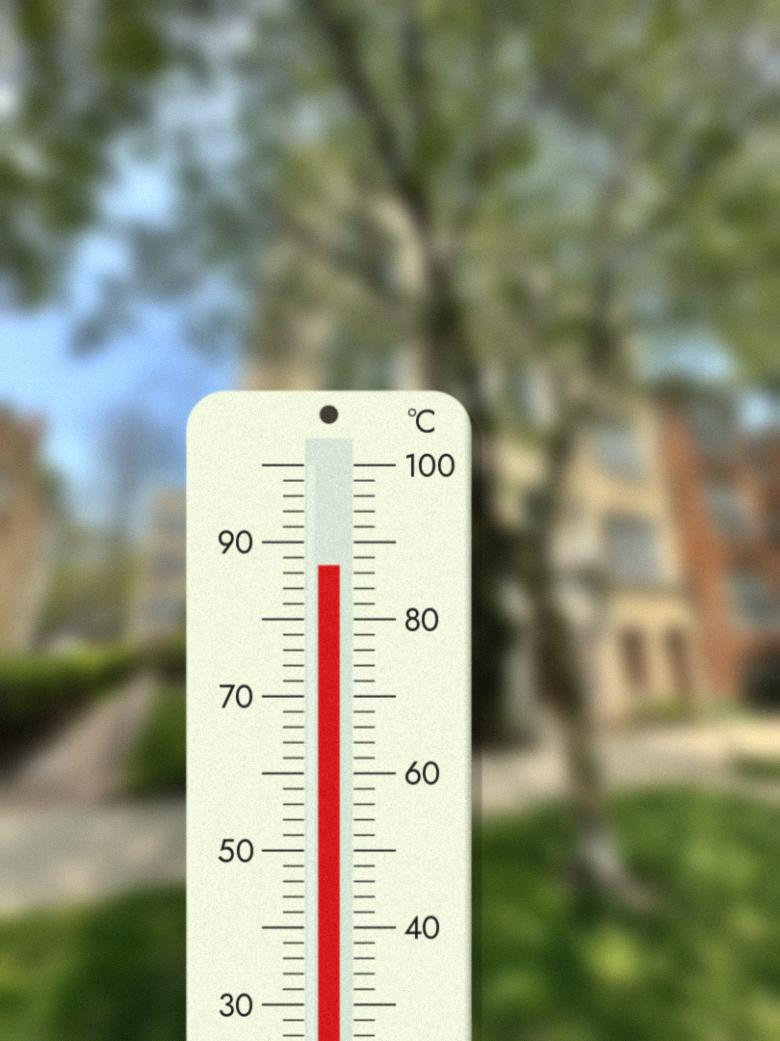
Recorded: 87 °C
